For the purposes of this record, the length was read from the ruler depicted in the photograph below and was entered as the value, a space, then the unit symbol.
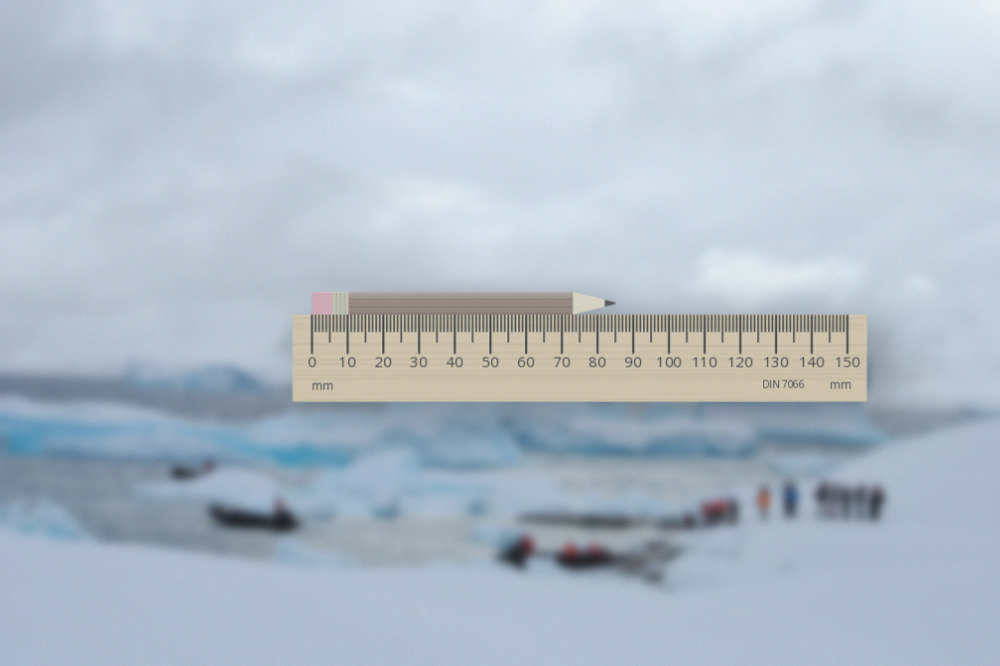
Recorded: 85 mm
